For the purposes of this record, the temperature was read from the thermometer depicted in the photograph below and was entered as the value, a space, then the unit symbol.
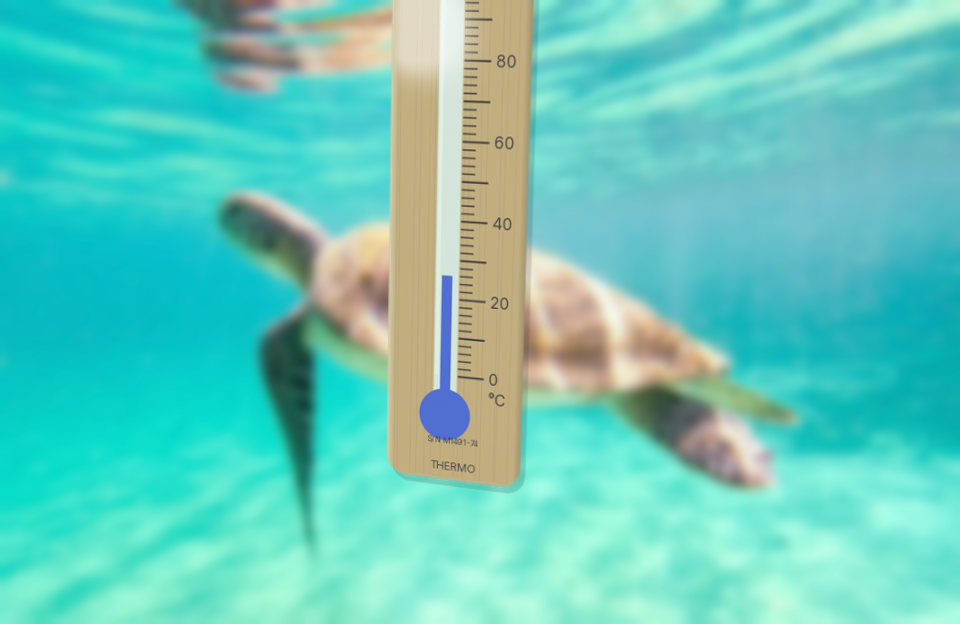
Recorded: 26 °C
